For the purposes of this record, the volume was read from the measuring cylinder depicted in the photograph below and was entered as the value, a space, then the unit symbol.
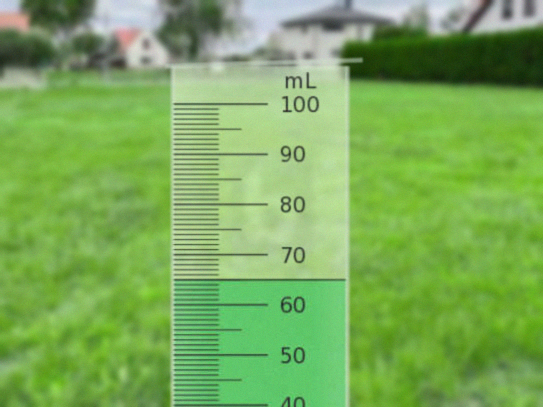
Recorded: 65 mL
